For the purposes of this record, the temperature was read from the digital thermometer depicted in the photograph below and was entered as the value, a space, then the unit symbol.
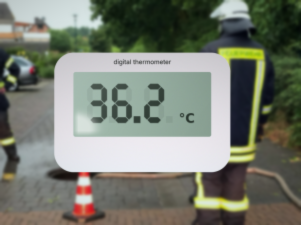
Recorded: 36.2 °C
